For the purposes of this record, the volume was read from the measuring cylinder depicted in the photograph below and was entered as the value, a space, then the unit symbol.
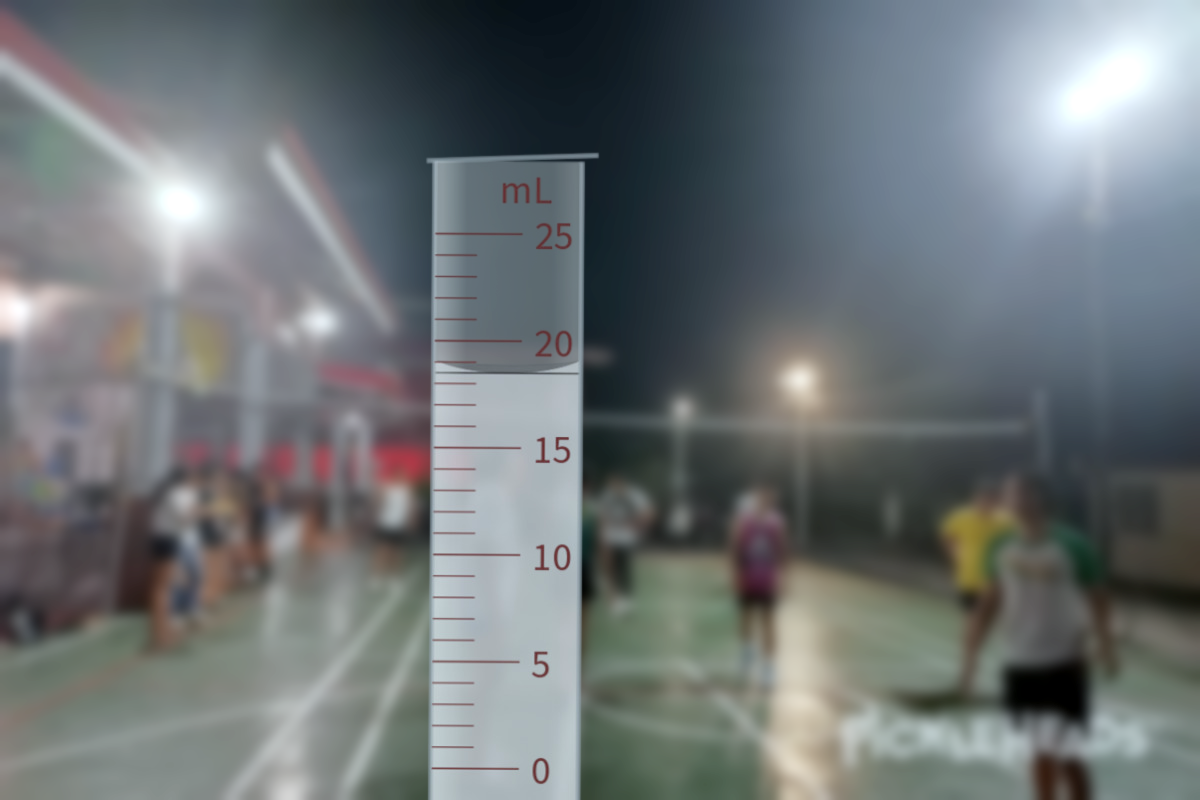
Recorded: 18.5 mL
